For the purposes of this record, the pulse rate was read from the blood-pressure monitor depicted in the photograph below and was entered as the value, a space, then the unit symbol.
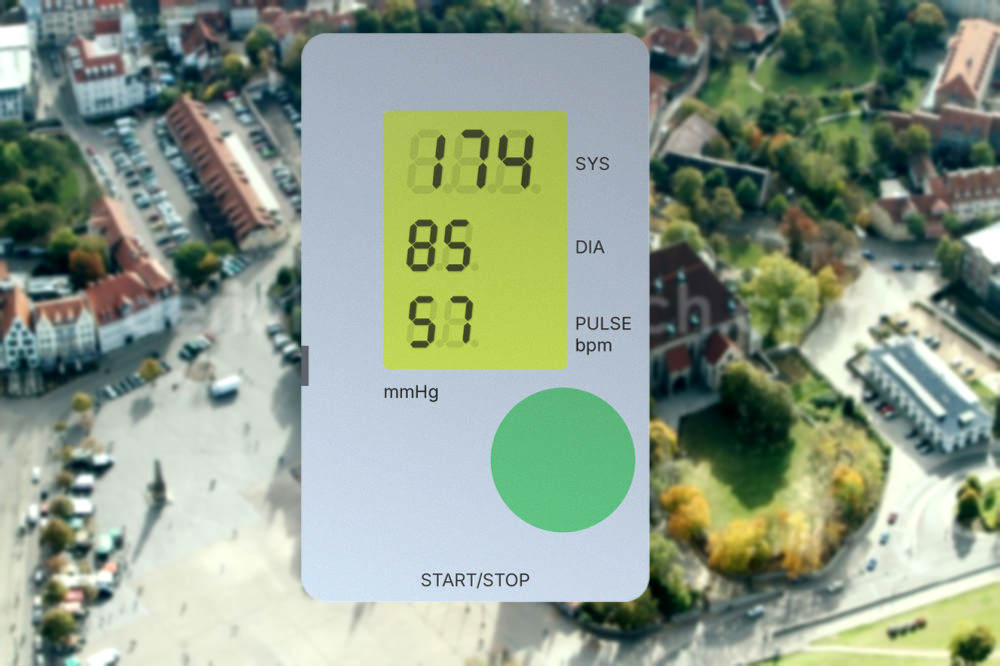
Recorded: 57 bpm
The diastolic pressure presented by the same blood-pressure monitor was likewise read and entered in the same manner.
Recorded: 85 mmHg
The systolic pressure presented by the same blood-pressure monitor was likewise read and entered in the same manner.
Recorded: 174 mmHg
